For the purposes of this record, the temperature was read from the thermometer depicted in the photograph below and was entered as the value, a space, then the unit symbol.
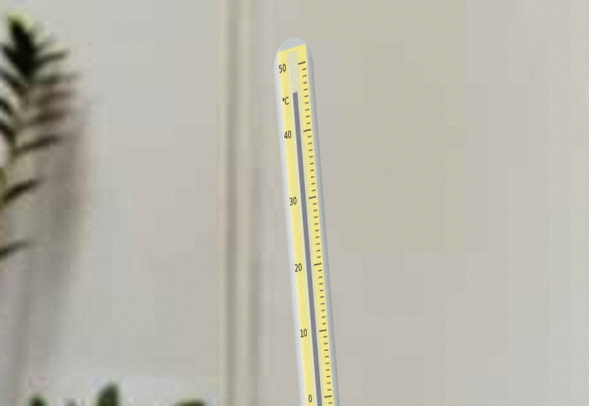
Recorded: 46 °C
